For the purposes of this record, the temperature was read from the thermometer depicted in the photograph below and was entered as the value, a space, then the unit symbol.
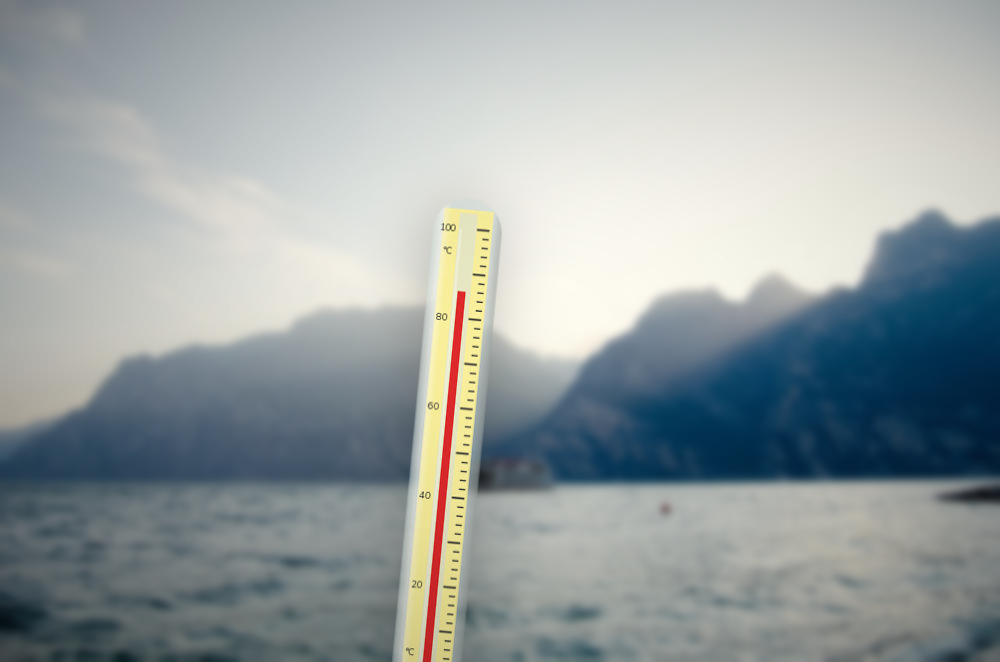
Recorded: 86 °C
